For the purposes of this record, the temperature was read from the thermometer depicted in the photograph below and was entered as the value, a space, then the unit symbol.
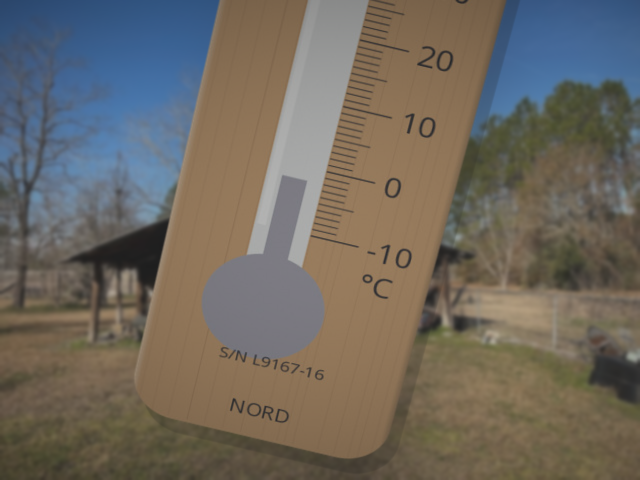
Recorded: -2 °C
